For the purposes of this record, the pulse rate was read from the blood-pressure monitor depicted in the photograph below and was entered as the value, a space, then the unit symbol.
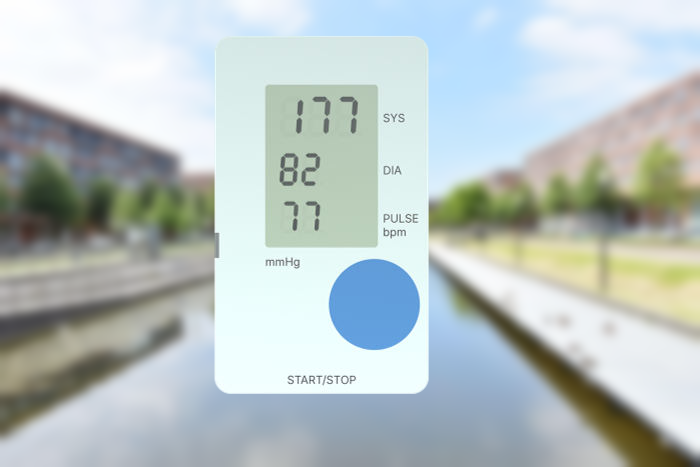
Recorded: 77 bpm
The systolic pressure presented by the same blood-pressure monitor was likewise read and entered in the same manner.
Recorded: 177 mmHg
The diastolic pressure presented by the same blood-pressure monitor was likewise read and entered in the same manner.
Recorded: 82 mmHg
